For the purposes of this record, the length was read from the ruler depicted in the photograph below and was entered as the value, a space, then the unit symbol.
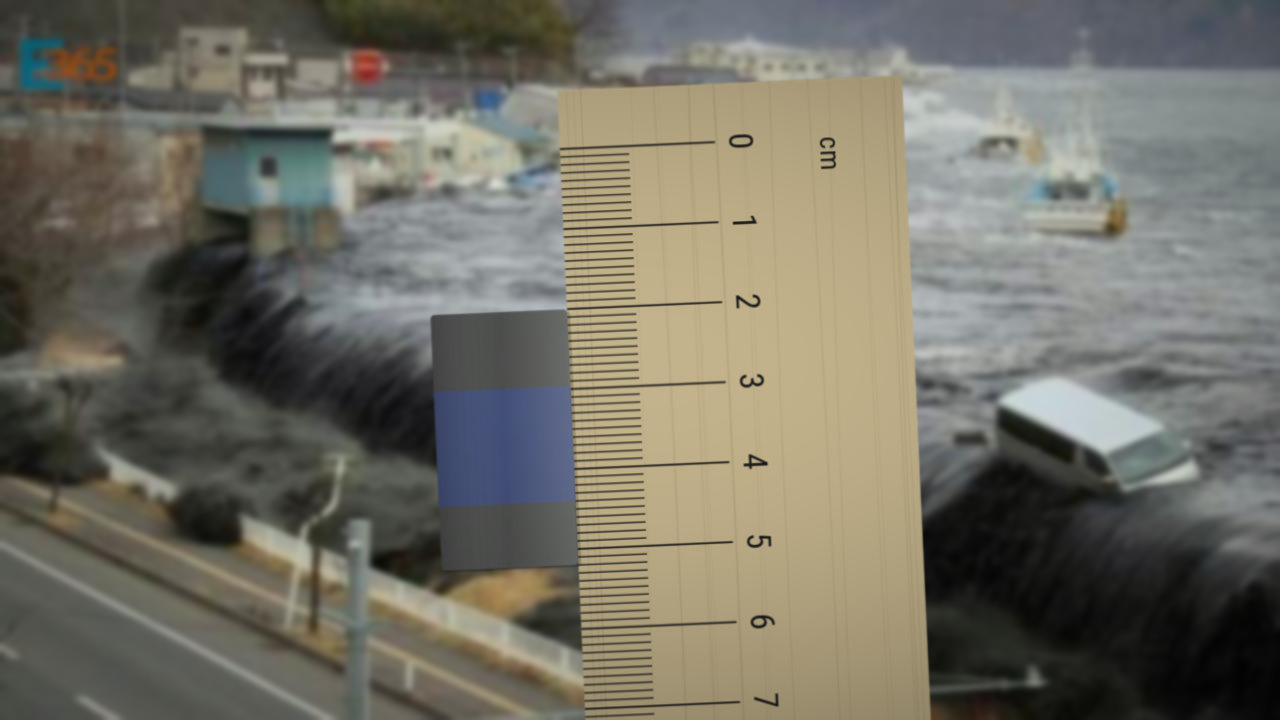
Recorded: 3.2 cm
